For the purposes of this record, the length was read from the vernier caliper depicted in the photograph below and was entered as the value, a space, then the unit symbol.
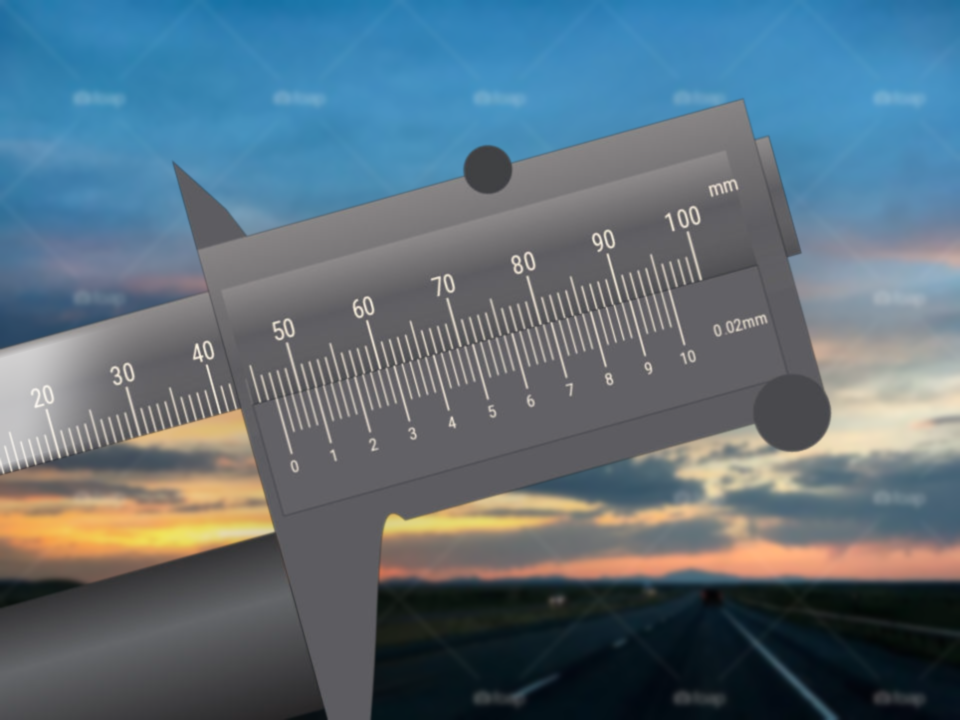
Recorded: 47.0 mm
